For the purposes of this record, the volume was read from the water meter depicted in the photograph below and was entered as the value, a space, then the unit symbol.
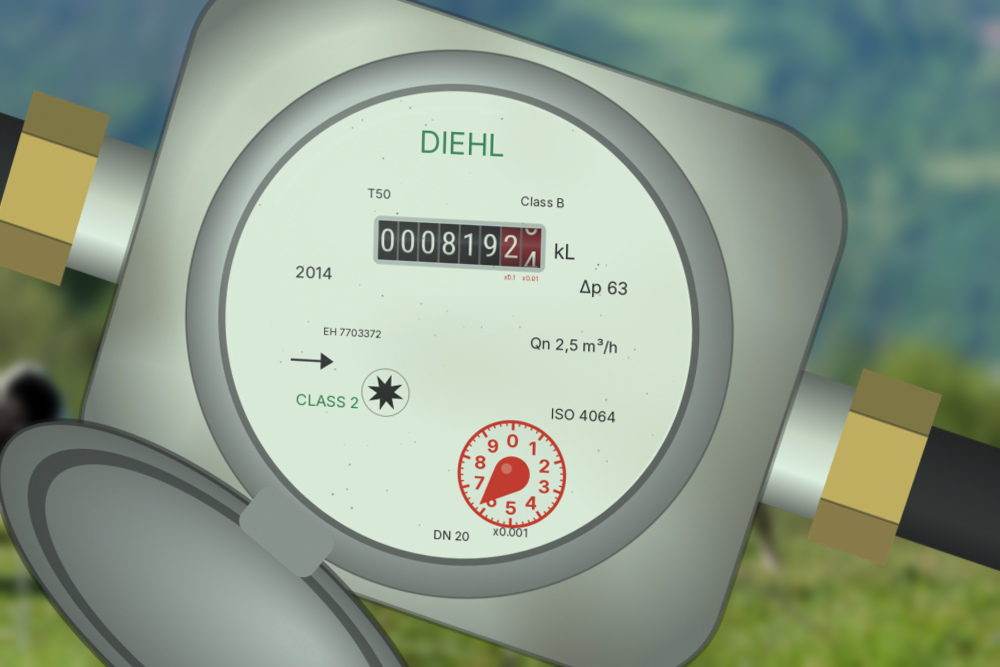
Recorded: 819.236 kL
